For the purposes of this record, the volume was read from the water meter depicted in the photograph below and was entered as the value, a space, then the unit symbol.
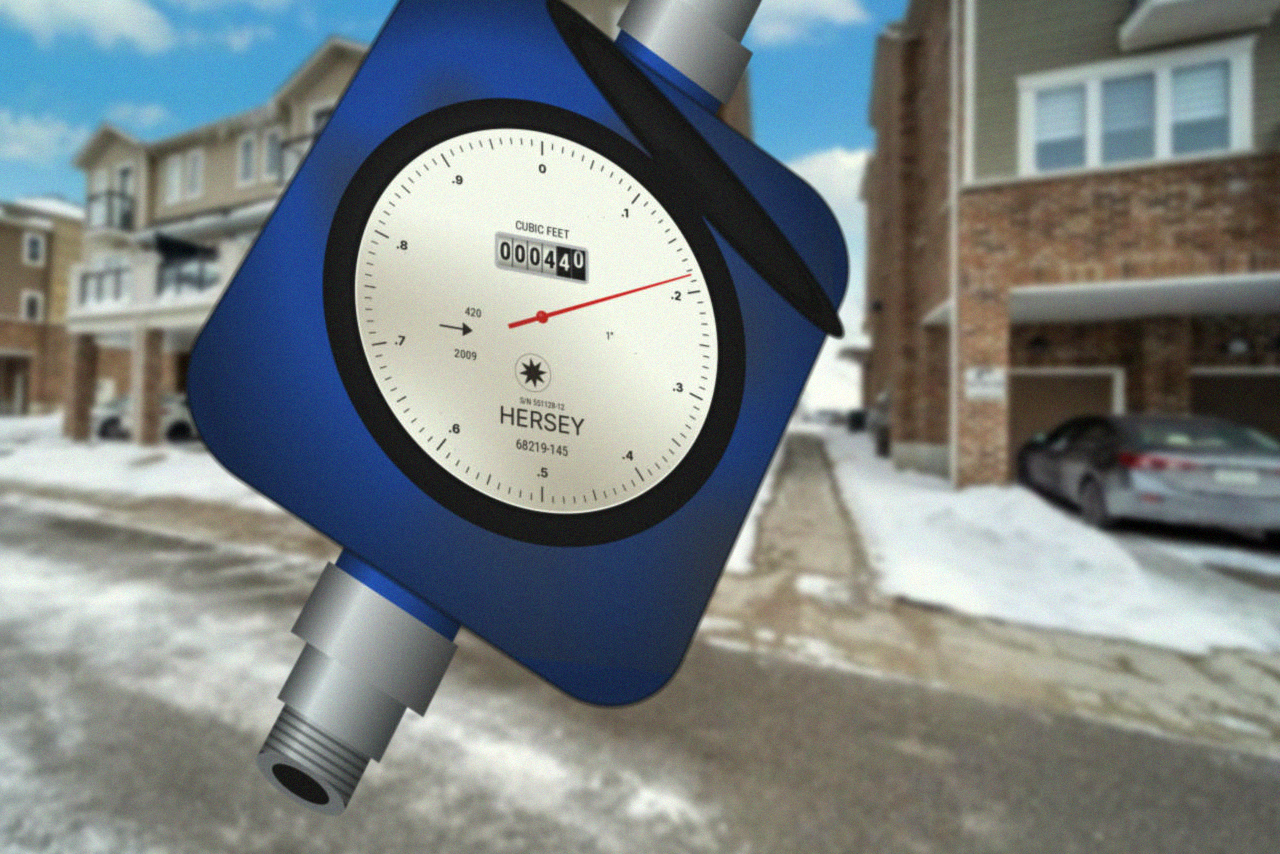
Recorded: 440.18 ft³
